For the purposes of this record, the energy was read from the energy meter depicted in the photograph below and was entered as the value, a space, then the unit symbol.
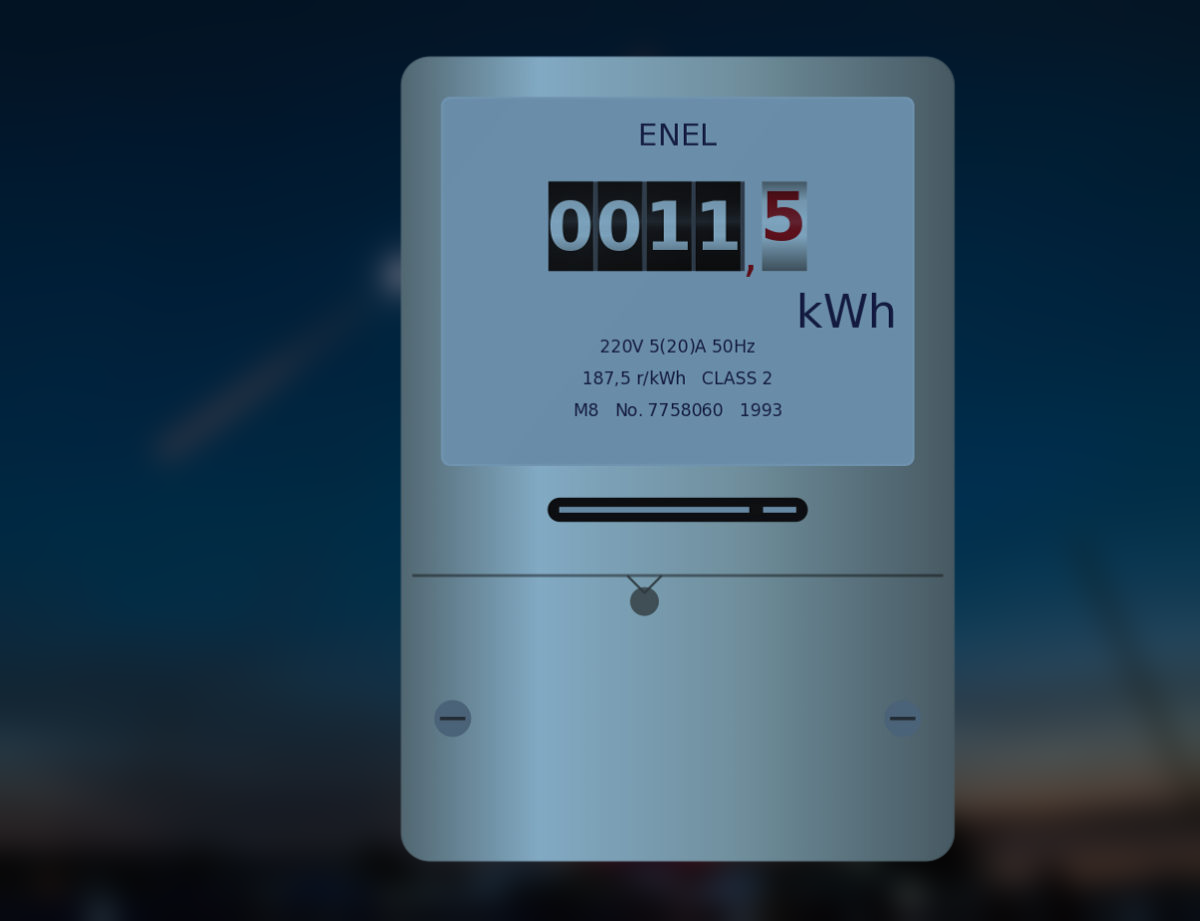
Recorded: 11.5 kWh
